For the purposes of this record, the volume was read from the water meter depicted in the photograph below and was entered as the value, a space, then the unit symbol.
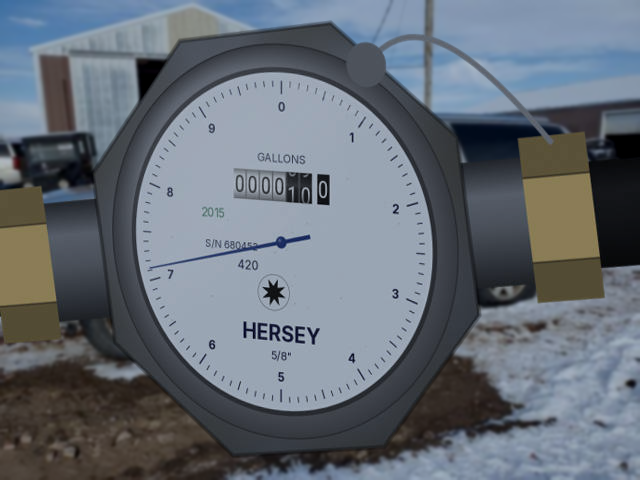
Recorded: 97.1 gal
